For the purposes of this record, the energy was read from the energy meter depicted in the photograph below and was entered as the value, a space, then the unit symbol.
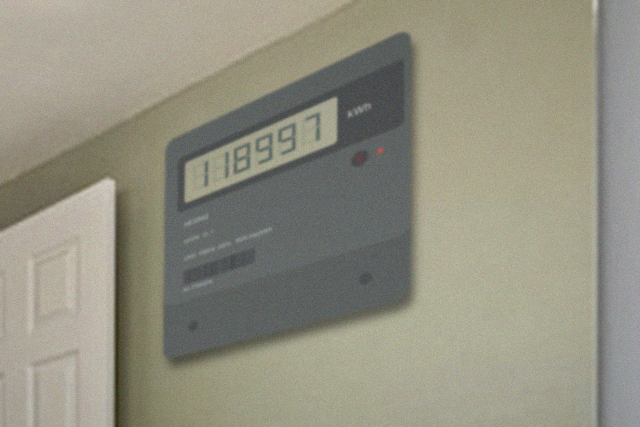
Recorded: 118997 kWh
